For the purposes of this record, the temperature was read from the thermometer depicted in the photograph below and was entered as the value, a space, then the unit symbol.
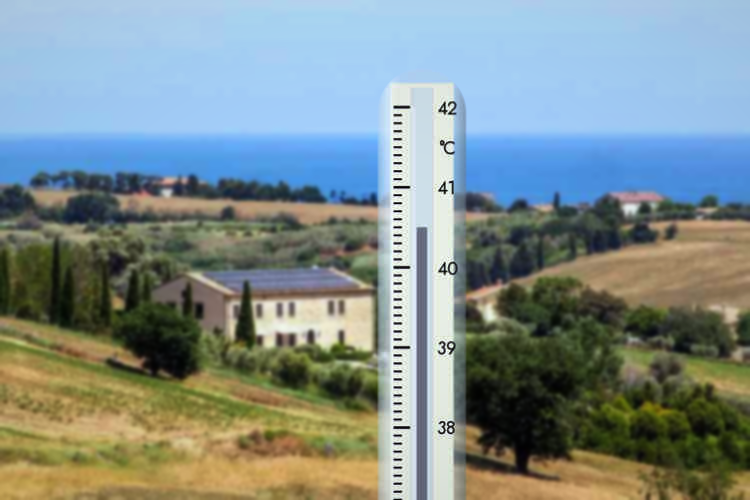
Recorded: 40.5 °C
